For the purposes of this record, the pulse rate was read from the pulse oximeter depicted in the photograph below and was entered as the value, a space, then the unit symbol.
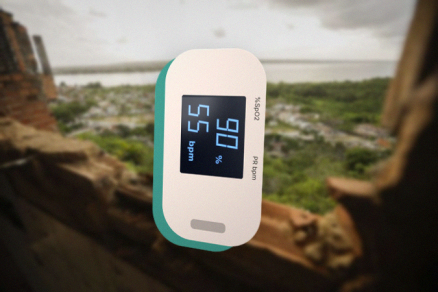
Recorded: 55 bpm
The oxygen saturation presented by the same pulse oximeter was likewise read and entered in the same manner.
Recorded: 90 %
